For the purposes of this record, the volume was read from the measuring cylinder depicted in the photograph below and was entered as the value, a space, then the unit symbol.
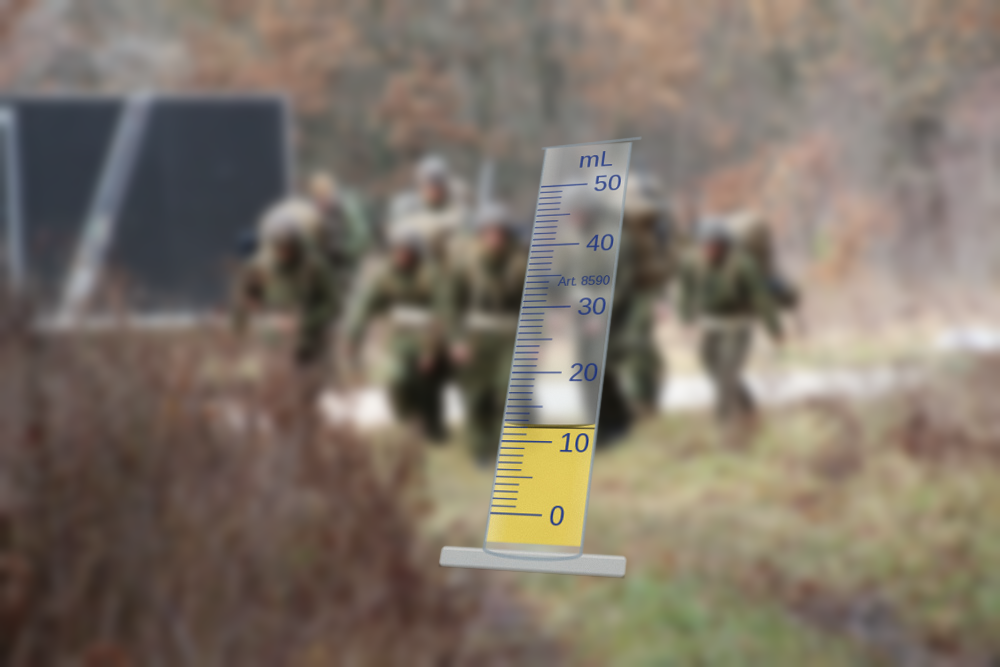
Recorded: 12 mL
